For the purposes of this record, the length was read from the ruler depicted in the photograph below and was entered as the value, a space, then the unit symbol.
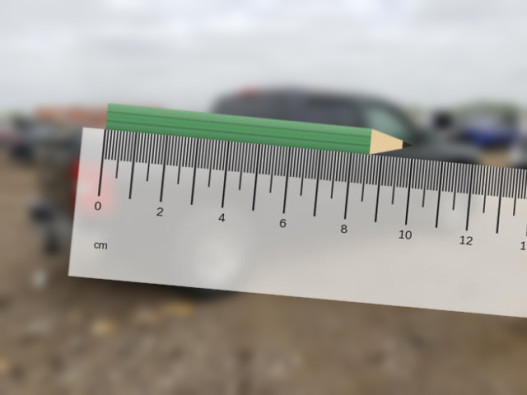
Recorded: 10 cm
